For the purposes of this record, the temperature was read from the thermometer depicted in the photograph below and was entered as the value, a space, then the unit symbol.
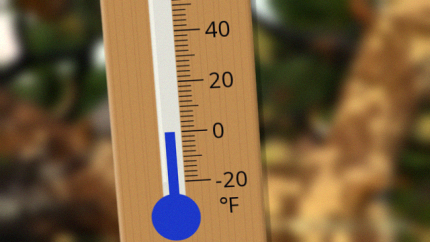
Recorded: 0 °F
